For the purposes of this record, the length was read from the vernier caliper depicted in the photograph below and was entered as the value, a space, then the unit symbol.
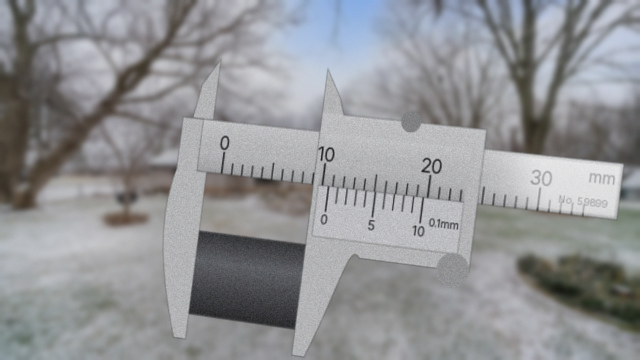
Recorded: 10.6 mm
